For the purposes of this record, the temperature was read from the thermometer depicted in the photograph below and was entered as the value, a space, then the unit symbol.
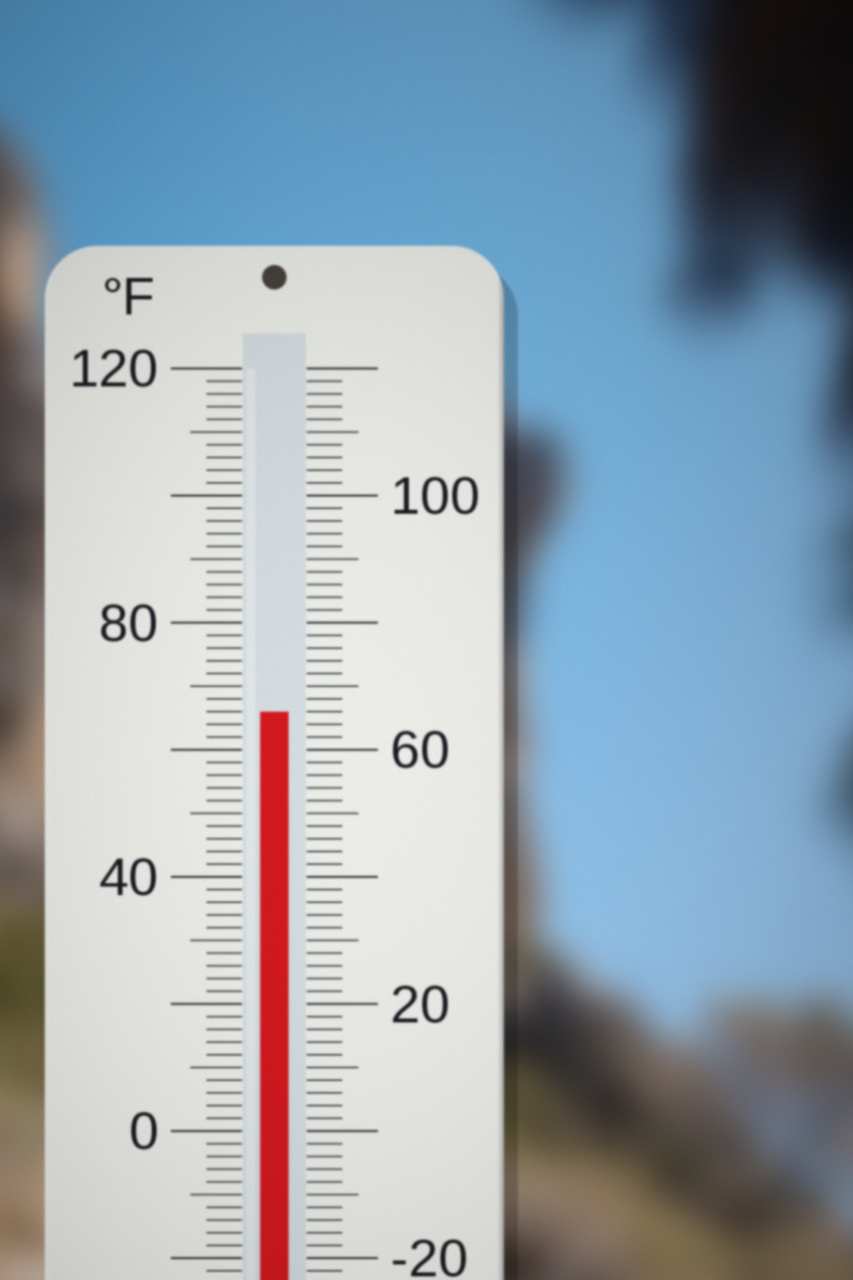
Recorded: 66 °F
